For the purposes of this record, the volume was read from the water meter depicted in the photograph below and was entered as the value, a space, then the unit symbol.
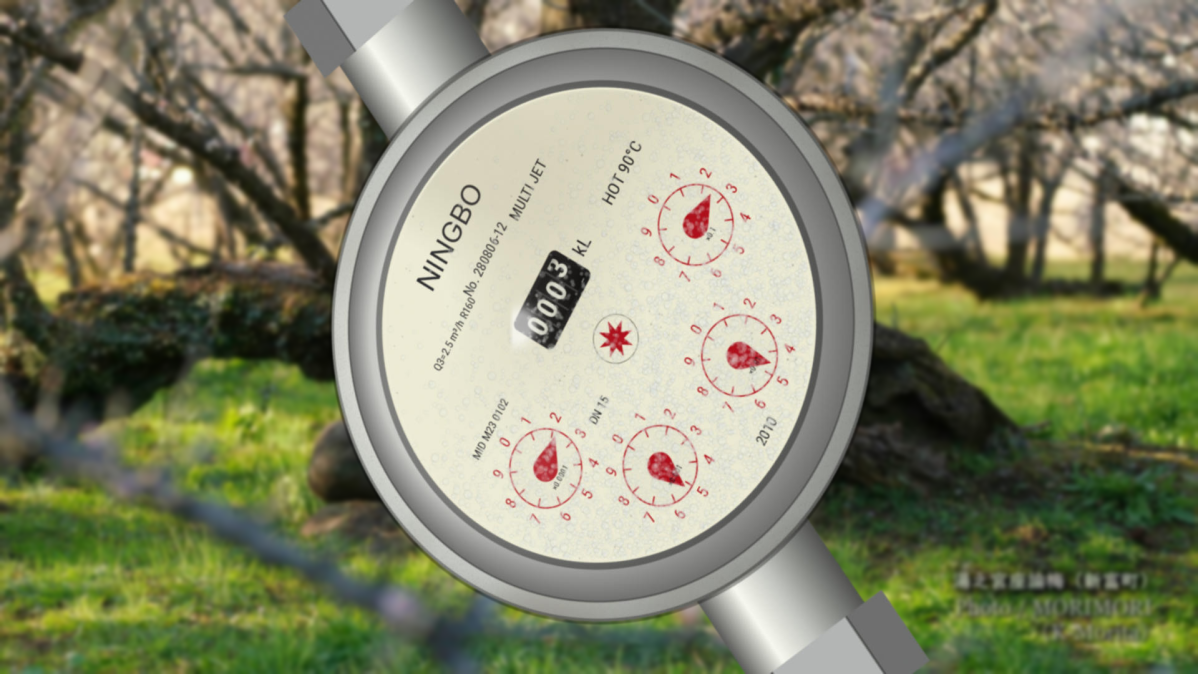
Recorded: 3.2452 kL
